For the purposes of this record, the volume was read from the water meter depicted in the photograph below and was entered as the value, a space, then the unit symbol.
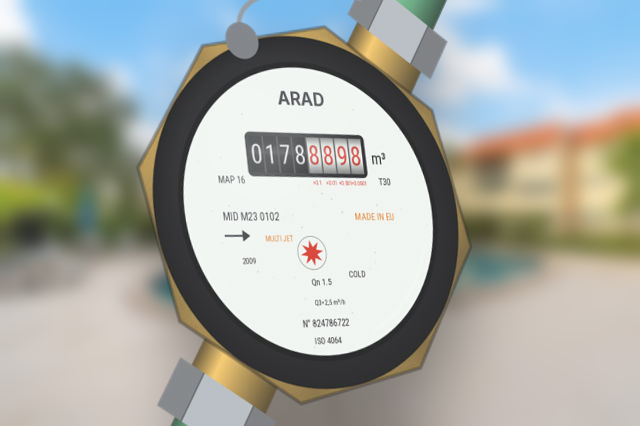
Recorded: 178.8898 m³
